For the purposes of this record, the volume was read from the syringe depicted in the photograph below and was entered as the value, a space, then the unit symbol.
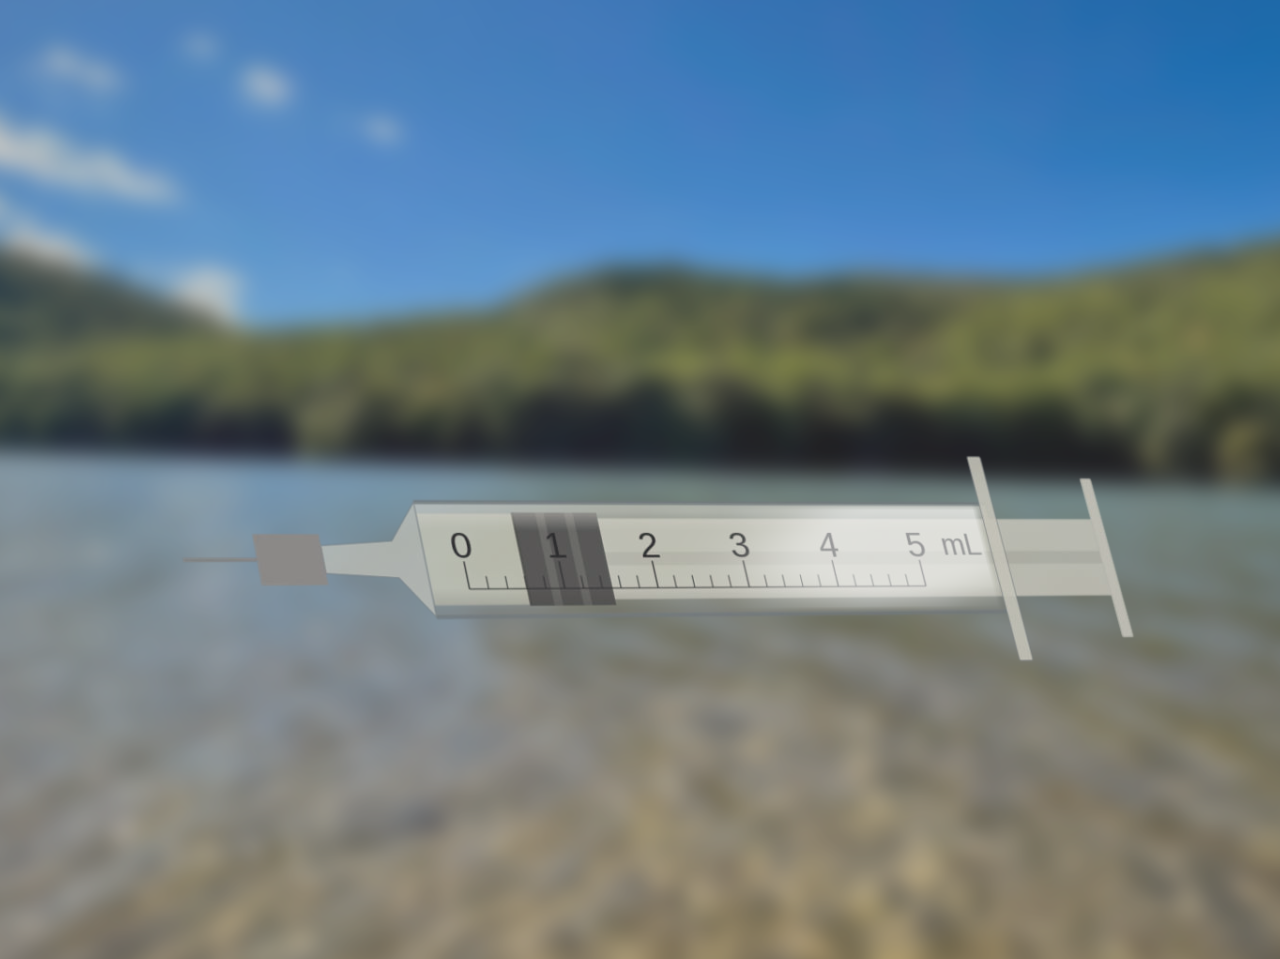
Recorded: 0.6 mL
